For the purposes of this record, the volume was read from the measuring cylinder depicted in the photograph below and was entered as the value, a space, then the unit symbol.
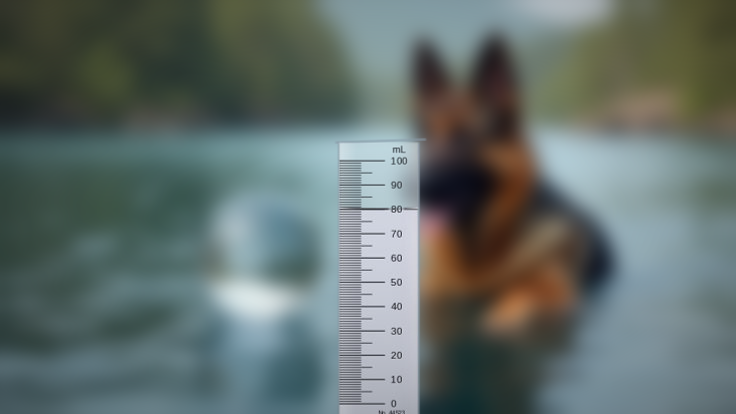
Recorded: 80 mL
